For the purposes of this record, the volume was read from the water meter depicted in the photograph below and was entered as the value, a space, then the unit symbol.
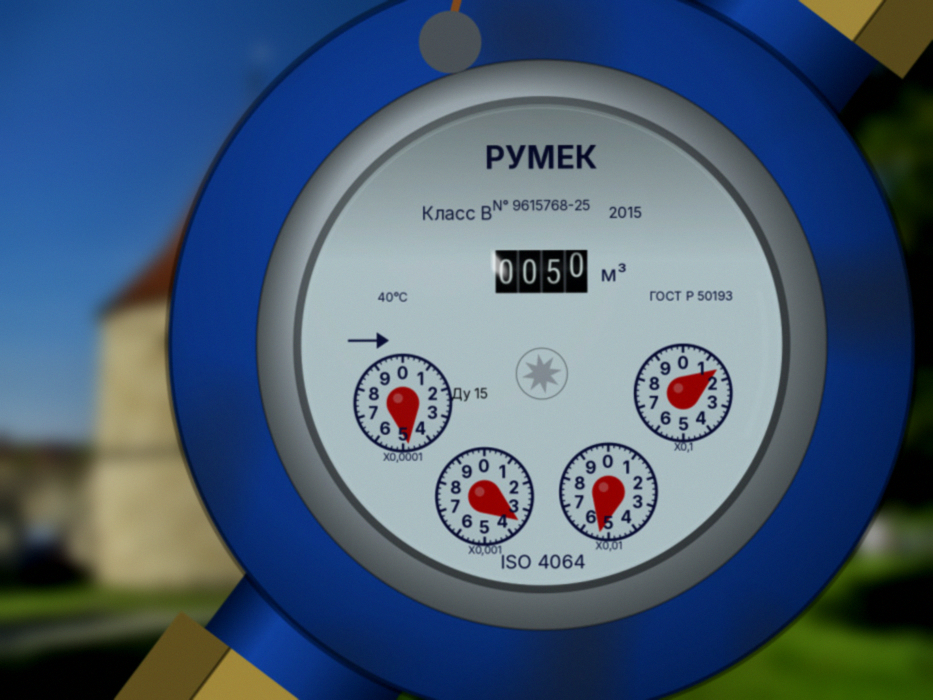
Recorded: 50.1534 m³
